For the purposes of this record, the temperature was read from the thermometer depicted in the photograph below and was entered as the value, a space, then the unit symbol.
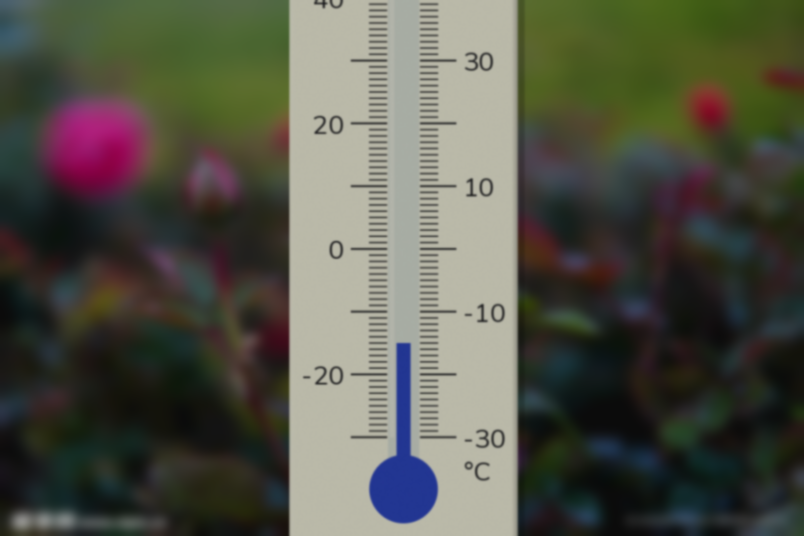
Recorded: -15 °C
